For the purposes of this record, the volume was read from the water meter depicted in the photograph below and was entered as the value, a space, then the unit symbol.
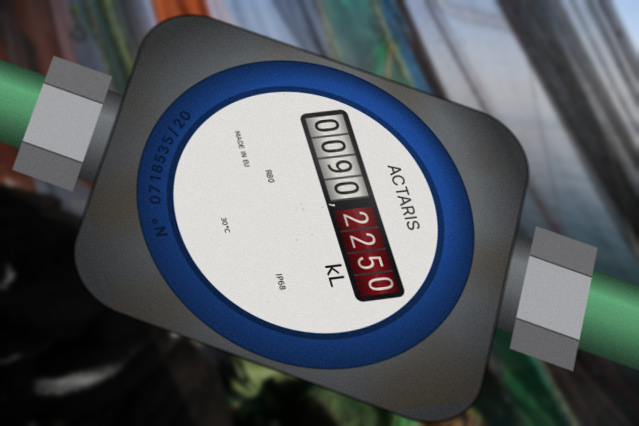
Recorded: 90.2250 kL
